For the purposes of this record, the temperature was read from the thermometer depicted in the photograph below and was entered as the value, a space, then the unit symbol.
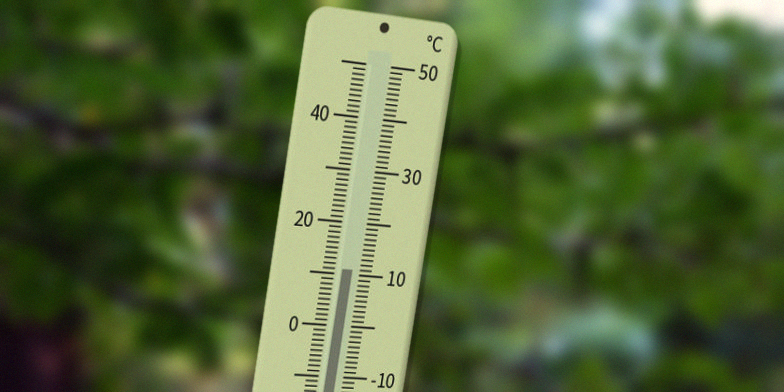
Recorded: 11 °C
